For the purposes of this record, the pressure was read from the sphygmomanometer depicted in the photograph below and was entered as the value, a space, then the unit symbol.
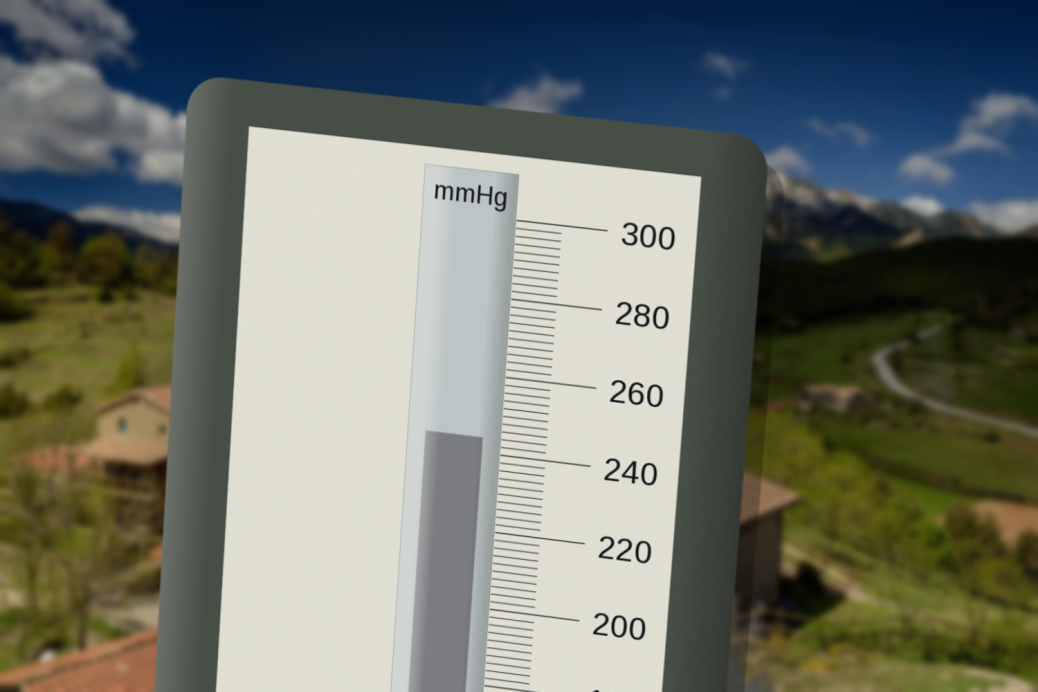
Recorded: 244 mmHg
